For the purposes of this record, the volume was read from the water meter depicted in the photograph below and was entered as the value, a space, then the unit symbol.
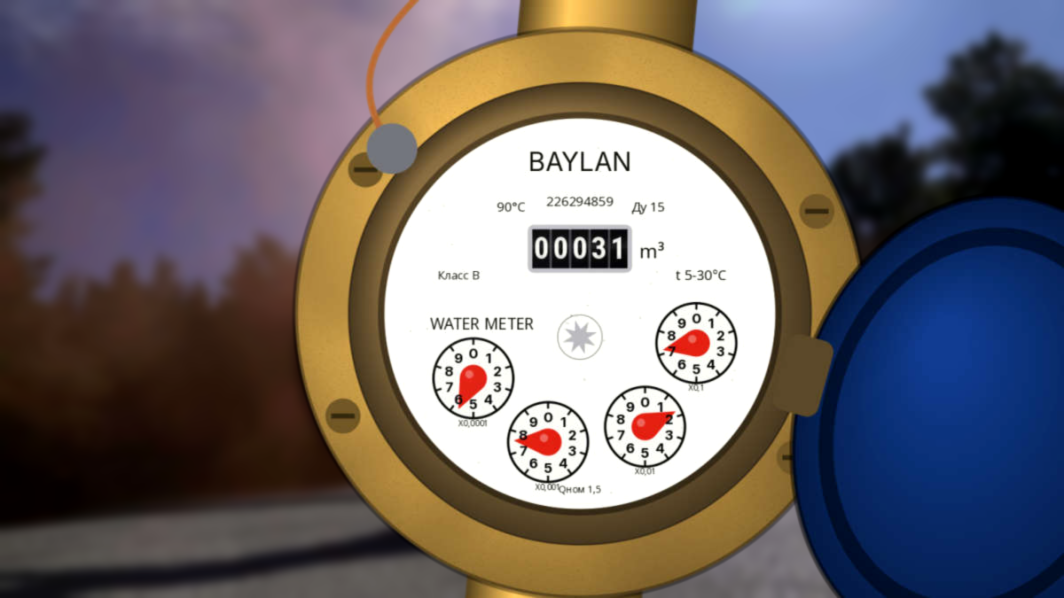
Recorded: 31.7175 m³
